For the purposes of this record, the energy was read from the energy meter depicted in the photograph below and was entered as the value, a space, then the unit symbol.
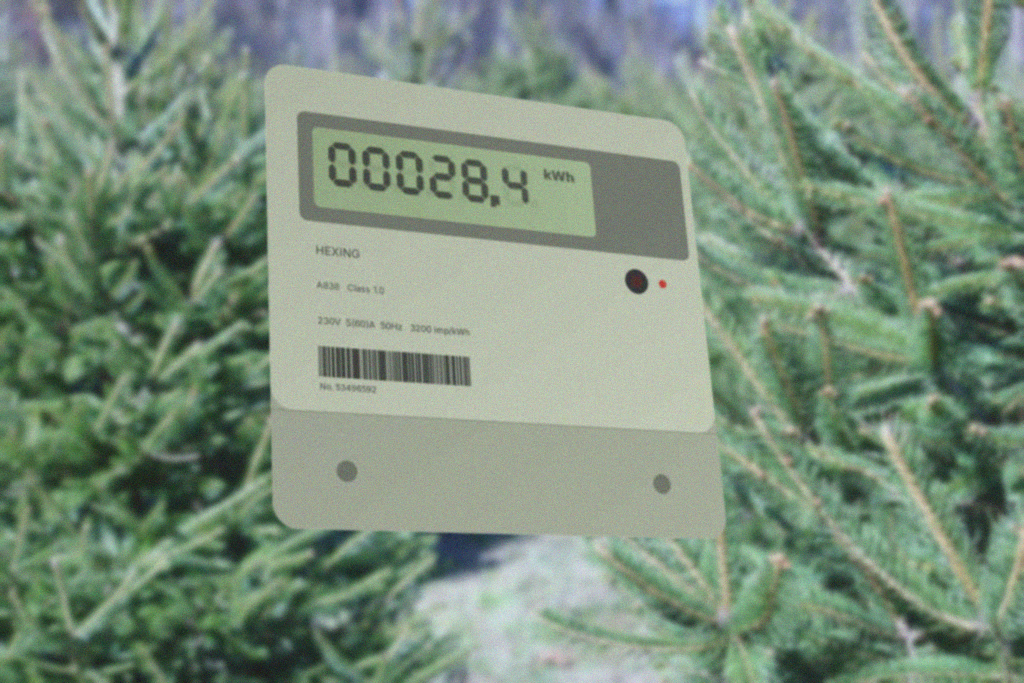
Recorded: 28.4 kWh
